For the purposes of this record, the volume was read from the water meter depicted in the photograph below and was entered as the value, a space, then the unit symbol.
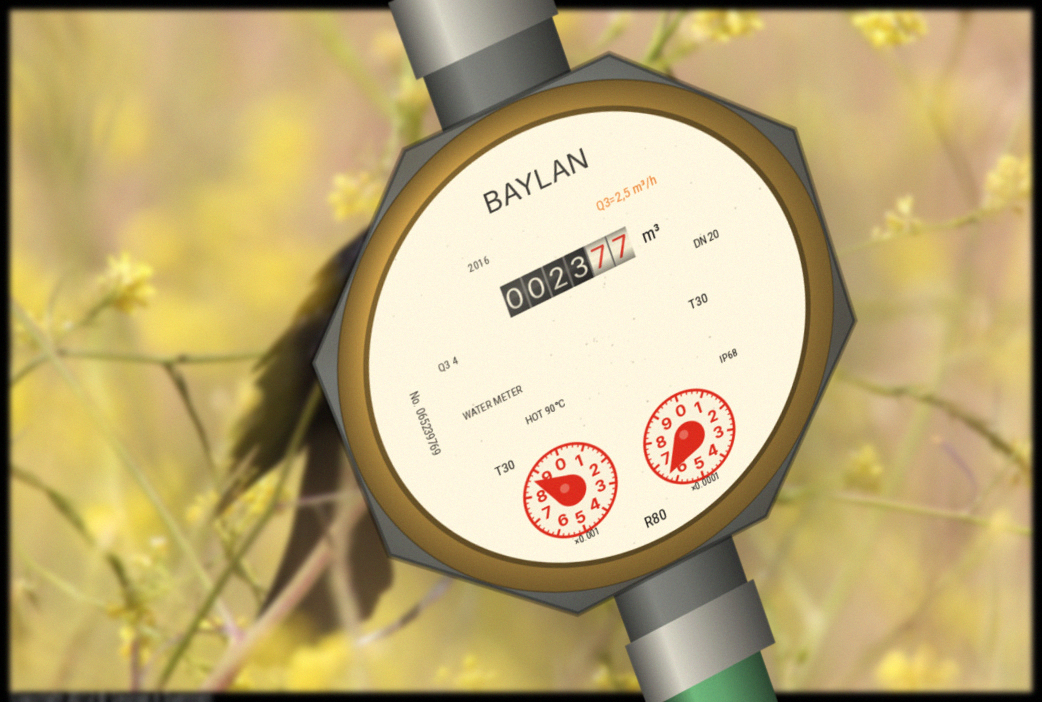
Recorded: 23.7786 m³
